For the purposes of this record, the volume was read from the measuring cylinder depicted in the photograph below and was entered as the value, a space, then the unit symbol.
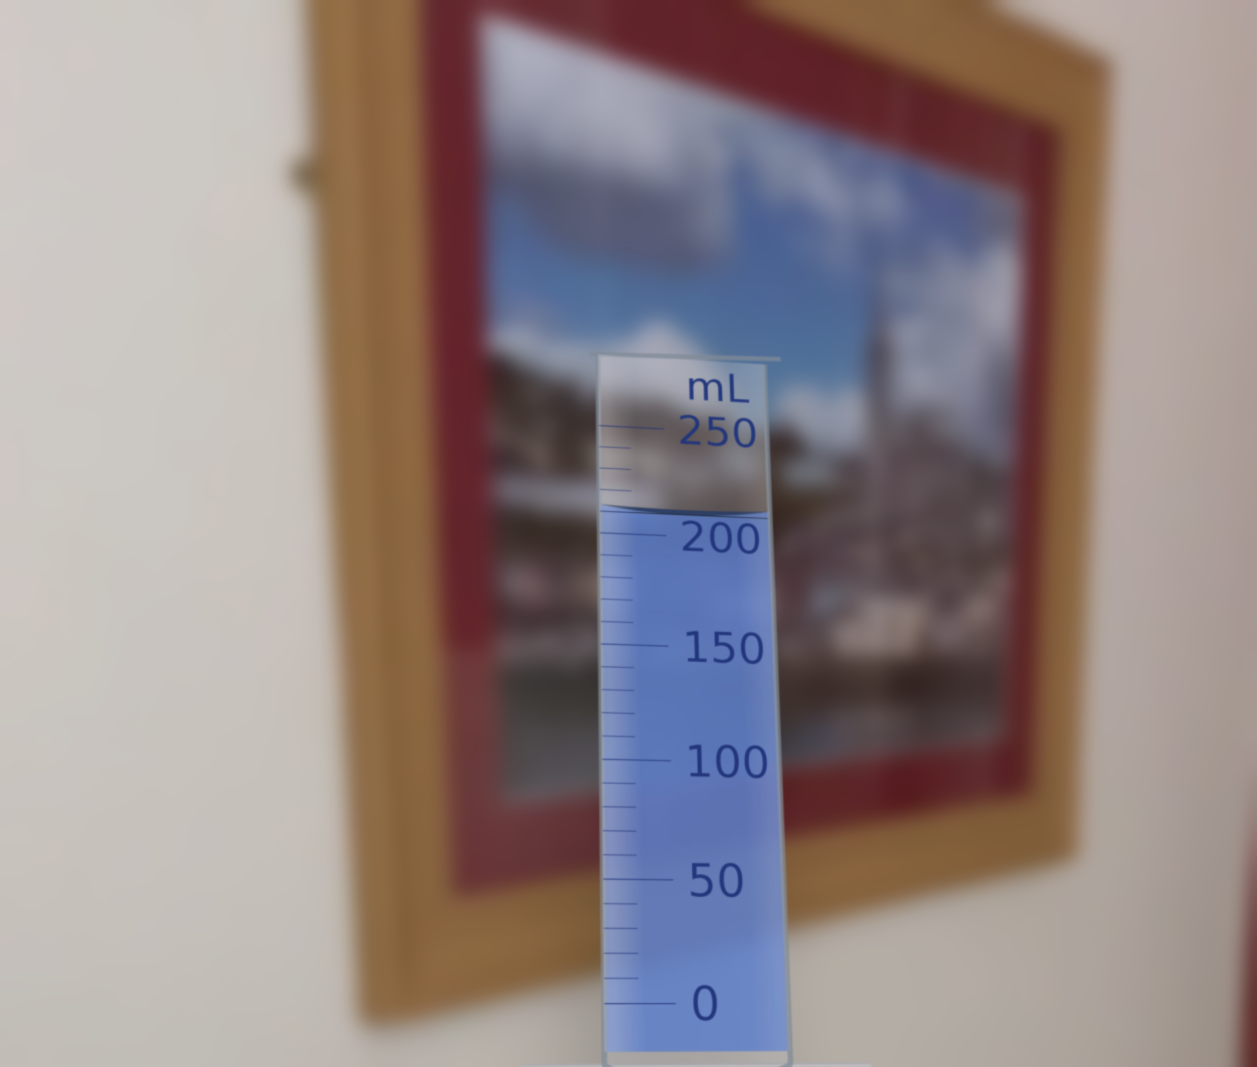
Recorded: 210 mL
